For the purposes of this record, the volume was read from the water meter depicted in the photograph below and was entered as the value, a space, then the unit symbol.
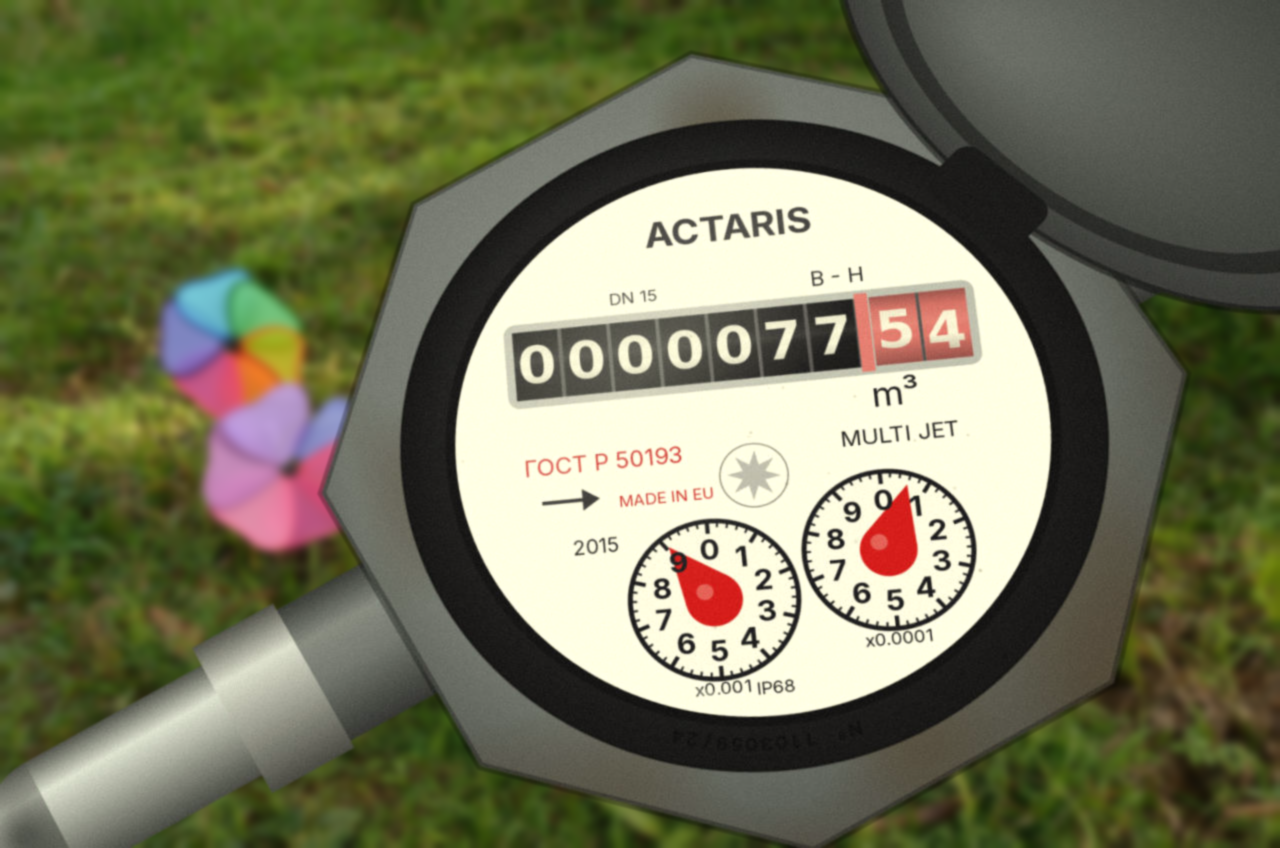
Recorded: 77.5390 m³
